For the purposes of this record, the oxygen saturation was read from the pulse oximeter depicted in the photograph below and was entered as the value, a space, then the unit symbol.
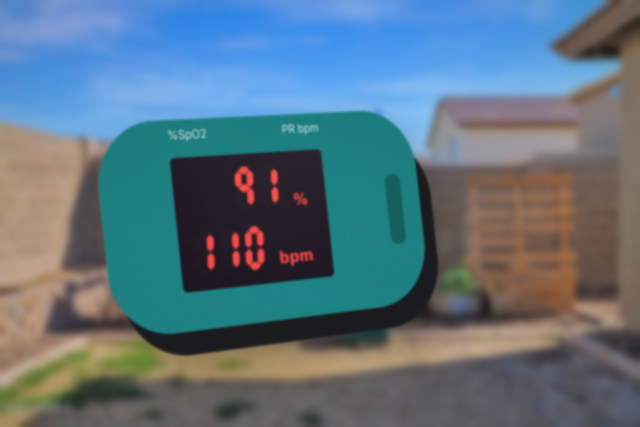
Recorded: 91 %
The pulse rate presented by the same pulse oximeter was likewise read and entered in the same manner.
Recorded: 110 bpm
